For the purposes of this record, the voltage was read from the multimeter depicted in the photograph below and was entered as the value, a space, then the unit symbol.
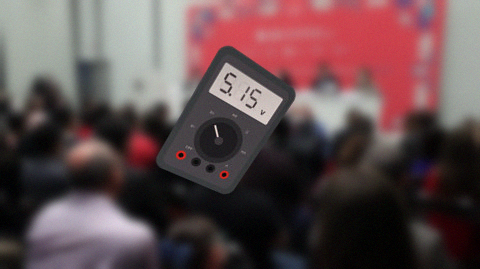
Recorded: 5.15 V
